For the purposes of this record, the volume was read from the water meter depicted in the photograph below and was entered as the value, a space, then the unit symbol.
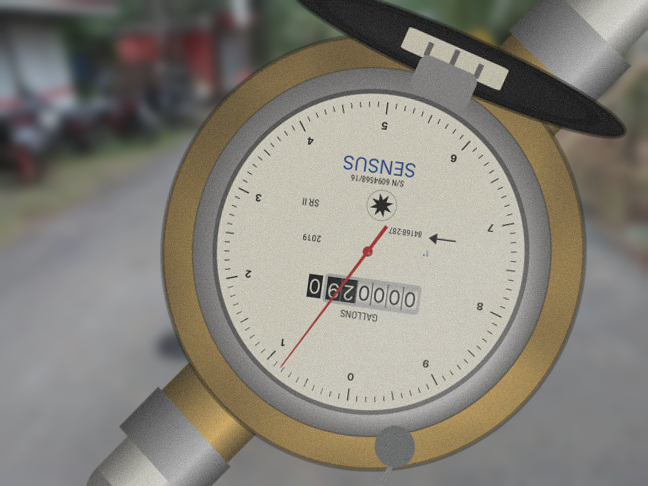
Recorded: 290.8 gal
